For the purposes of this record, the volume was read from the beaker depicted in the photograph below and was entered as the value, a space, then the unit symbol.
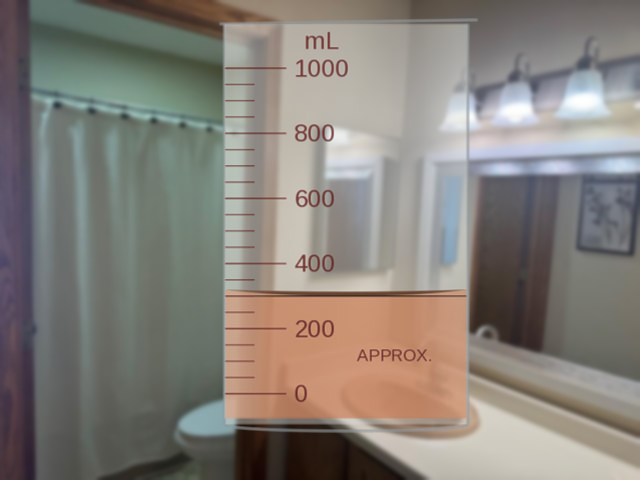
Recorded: 300 mL
